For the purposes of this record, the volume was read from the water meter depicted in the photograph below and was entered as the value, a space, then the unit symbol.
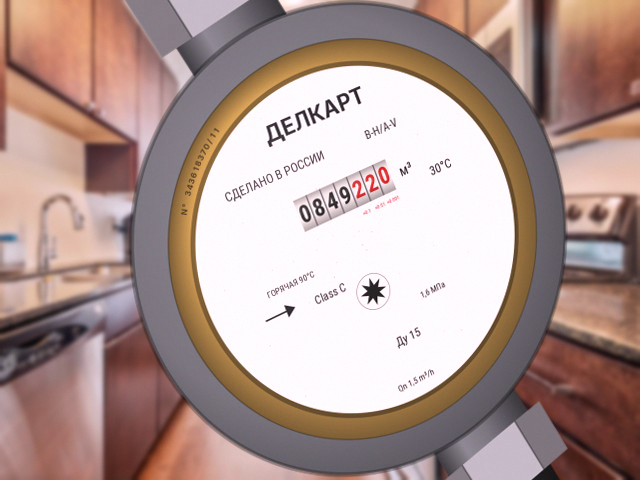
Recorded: 849.220 m³
